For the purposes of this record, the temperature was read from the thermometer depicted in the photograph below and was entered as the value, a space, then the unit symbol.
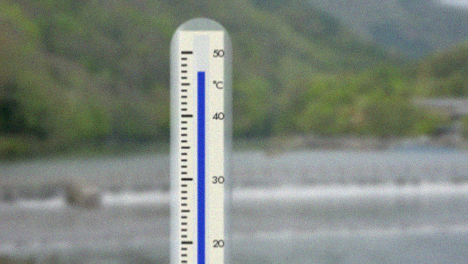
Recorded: 47 °C
